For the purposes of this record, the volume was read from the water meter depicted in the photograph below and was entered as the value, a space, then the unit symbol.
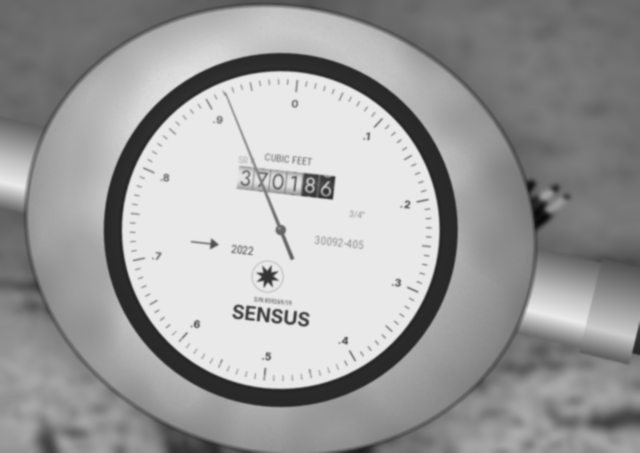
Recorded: 370185.92 ft³
